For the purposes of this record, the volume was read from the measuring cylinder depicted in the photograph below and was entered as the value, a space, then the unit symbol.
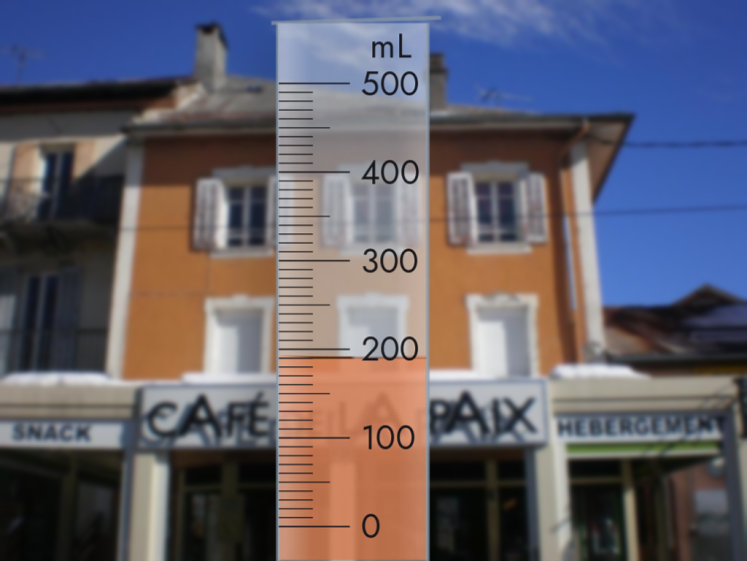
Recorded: 190 mL
